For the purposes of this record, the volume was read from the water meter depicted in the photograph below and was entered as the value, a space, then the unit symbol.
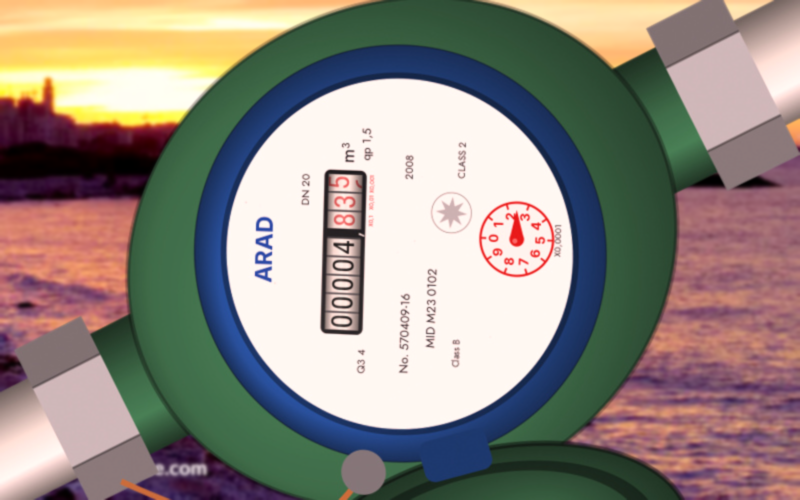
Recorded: 4.8352 m³
